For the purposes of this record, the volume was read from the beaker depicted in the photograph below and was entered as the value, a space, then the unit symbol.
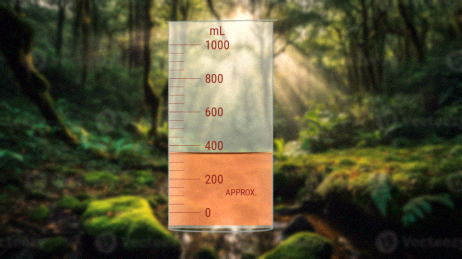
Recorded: 350 mL
